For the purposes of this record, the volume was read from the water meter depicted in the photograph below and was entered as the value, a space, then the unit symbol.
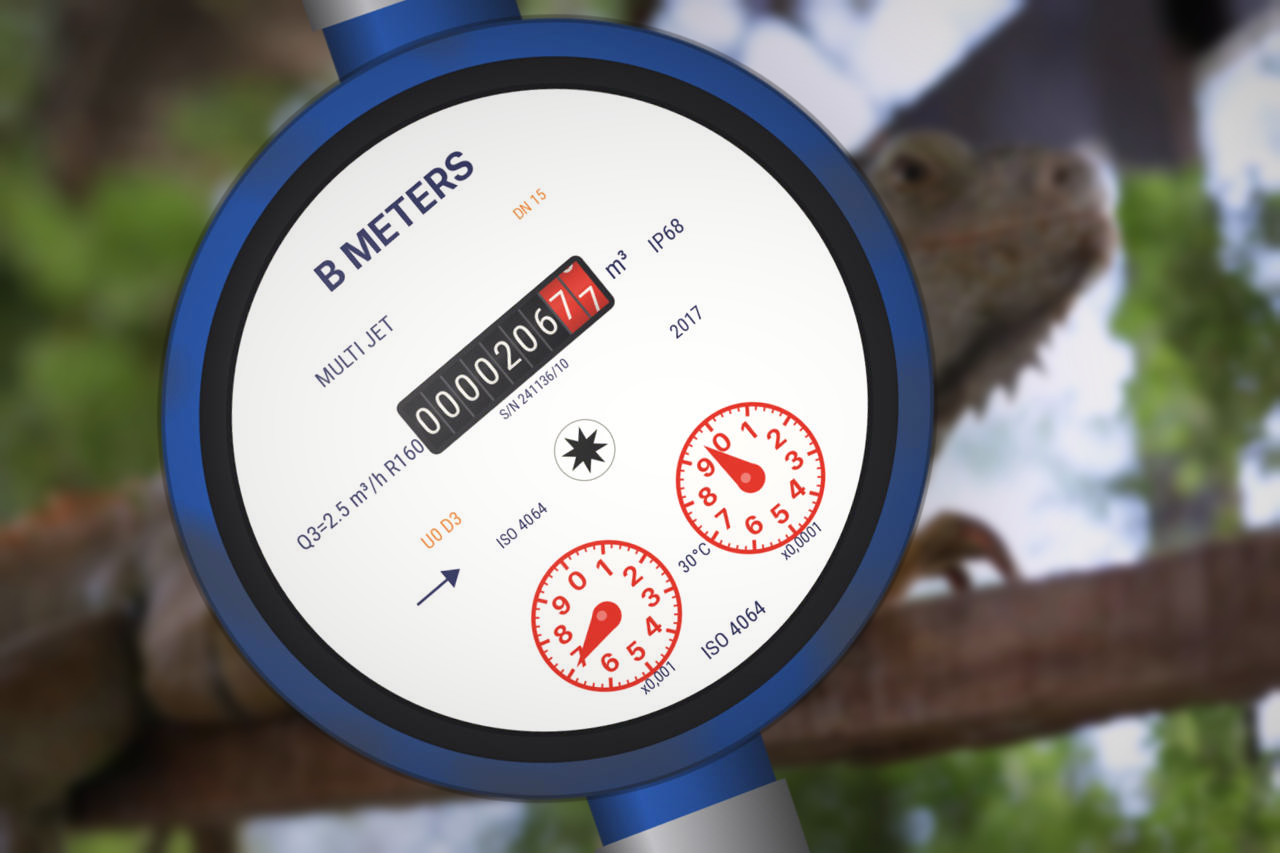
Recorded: 206.7669 m³
